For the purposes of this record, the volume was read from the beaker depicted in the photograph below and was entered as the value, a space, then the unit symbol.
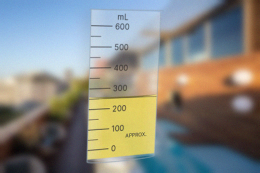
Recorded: 250 mL
